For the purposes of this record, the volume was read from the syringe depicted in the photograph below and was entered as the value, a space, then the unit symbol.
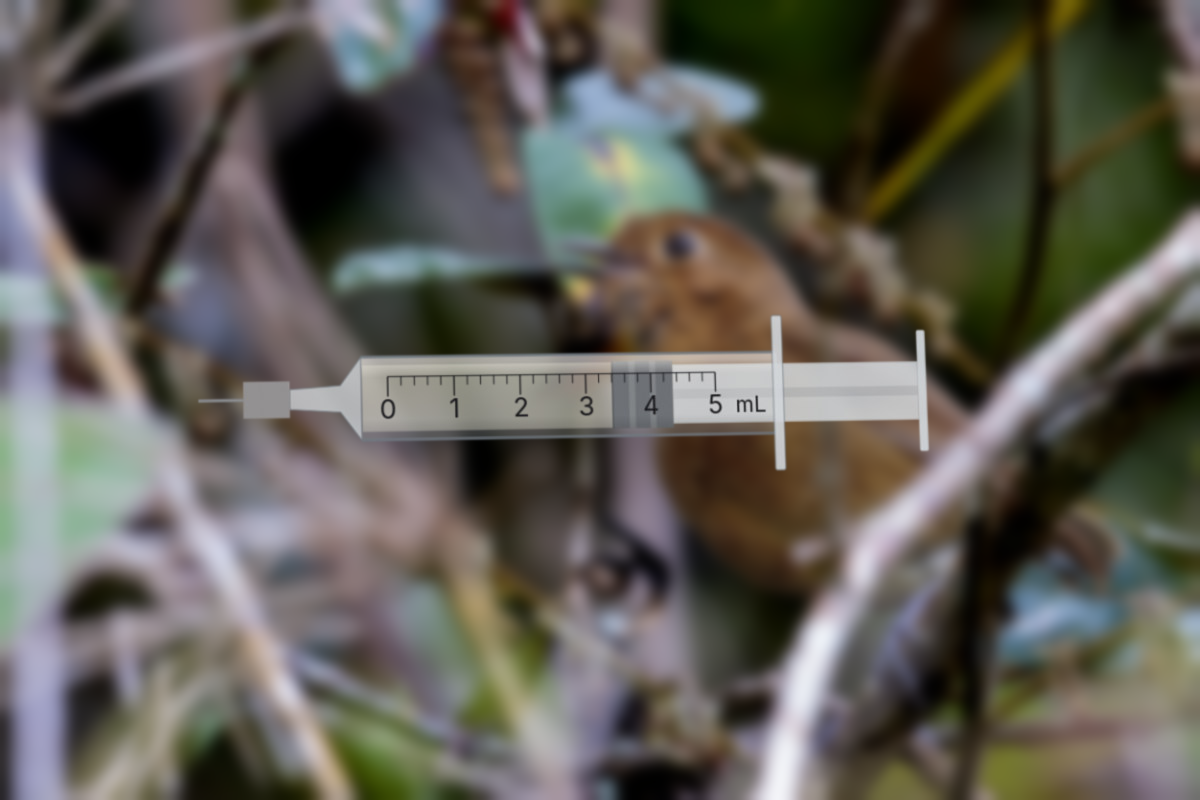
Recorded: 3.4 mL
